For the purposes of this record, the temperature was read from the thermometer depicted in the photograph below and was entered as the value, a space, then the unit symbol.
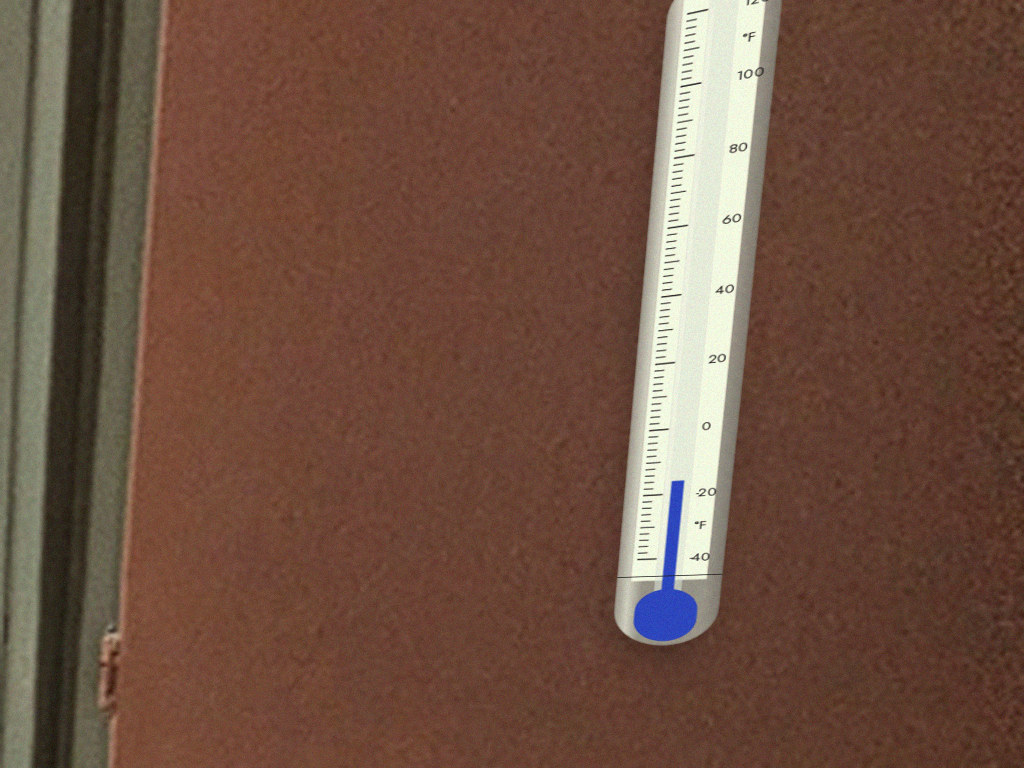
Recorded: -16 °F
